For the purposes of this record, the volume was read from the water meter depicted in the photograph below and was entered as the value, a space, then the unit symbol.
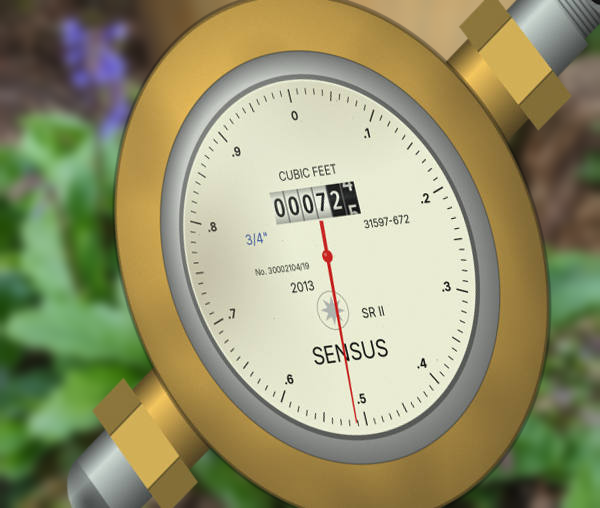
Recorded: 724.51 ft³
